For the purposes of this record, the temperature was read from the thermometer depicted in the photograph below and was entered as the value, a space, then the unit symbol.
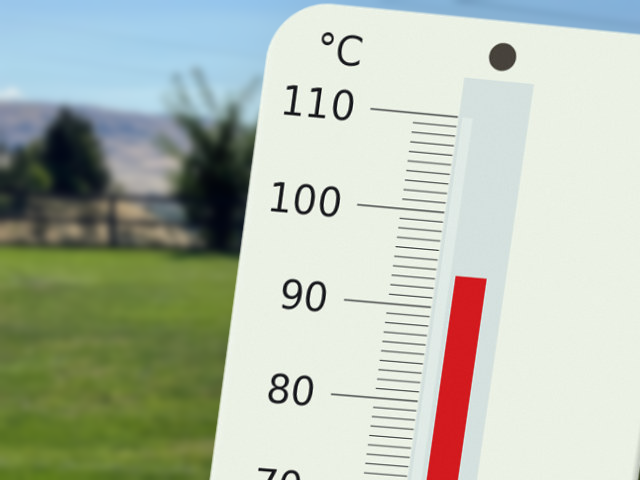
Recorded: 93.5 °C
